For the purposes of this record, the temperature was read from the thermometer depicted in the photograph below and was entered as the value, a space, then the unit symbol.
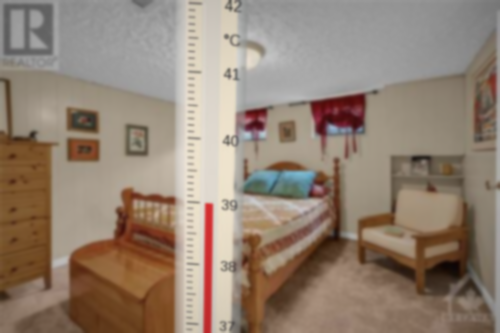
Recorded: 39 °C
